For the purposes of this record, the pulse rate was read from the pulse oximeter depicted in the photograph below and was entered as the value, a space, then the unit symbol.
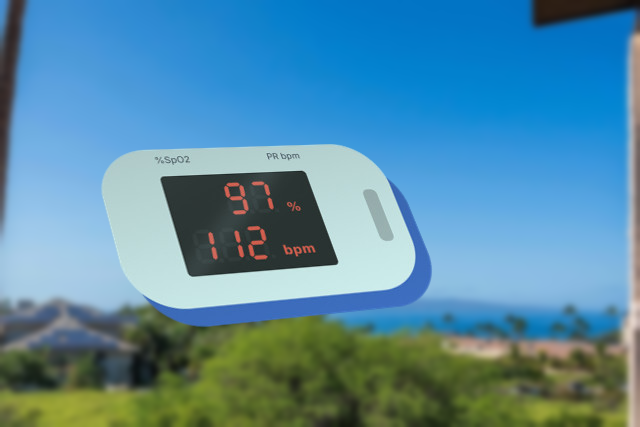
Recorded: 112 bpm
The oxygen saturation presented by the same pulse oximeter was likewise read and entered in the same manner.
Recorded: 97 %
